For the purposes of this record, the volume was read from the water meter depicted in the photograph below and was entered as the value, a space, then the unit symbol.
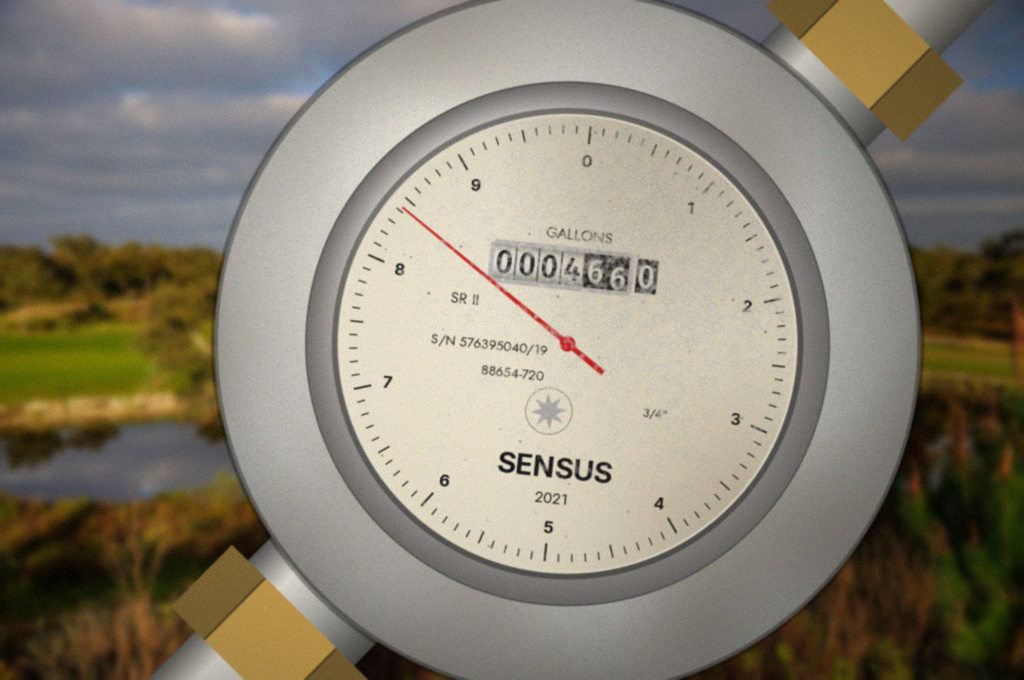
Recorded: 4658.4 gal
